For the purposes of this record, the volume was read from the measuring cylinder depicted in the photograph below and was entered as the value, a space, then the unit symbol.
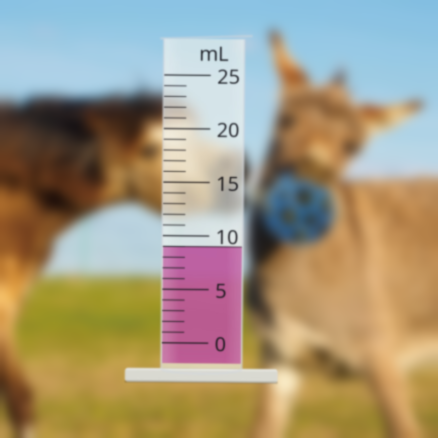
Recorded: 9 mL
